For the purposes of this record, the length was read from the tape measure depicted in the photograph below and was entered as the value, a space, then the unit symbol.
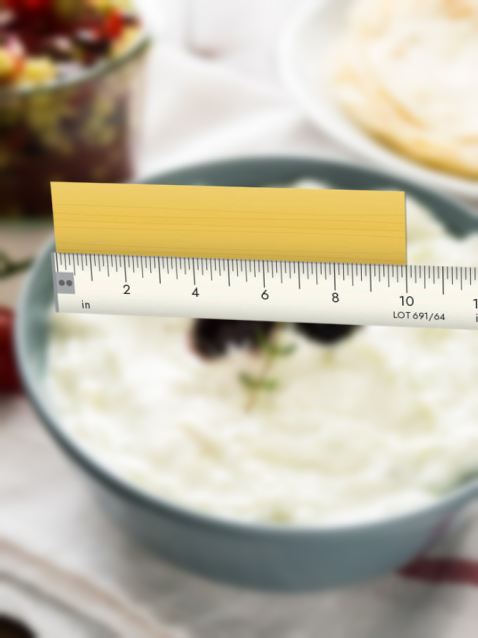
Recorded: 10 in
